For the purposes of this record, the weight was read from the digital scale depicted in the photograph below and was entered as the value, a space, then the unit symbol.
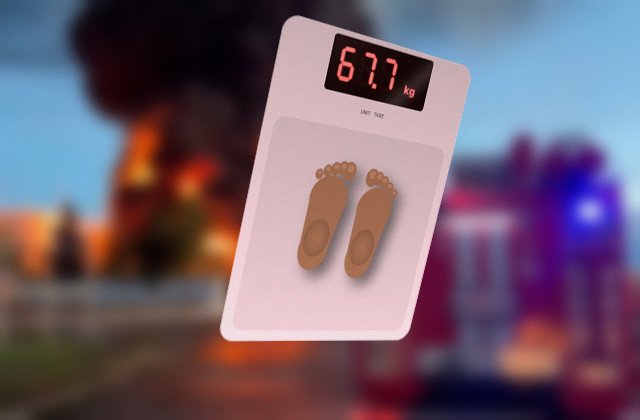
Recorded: 67.7 kg
